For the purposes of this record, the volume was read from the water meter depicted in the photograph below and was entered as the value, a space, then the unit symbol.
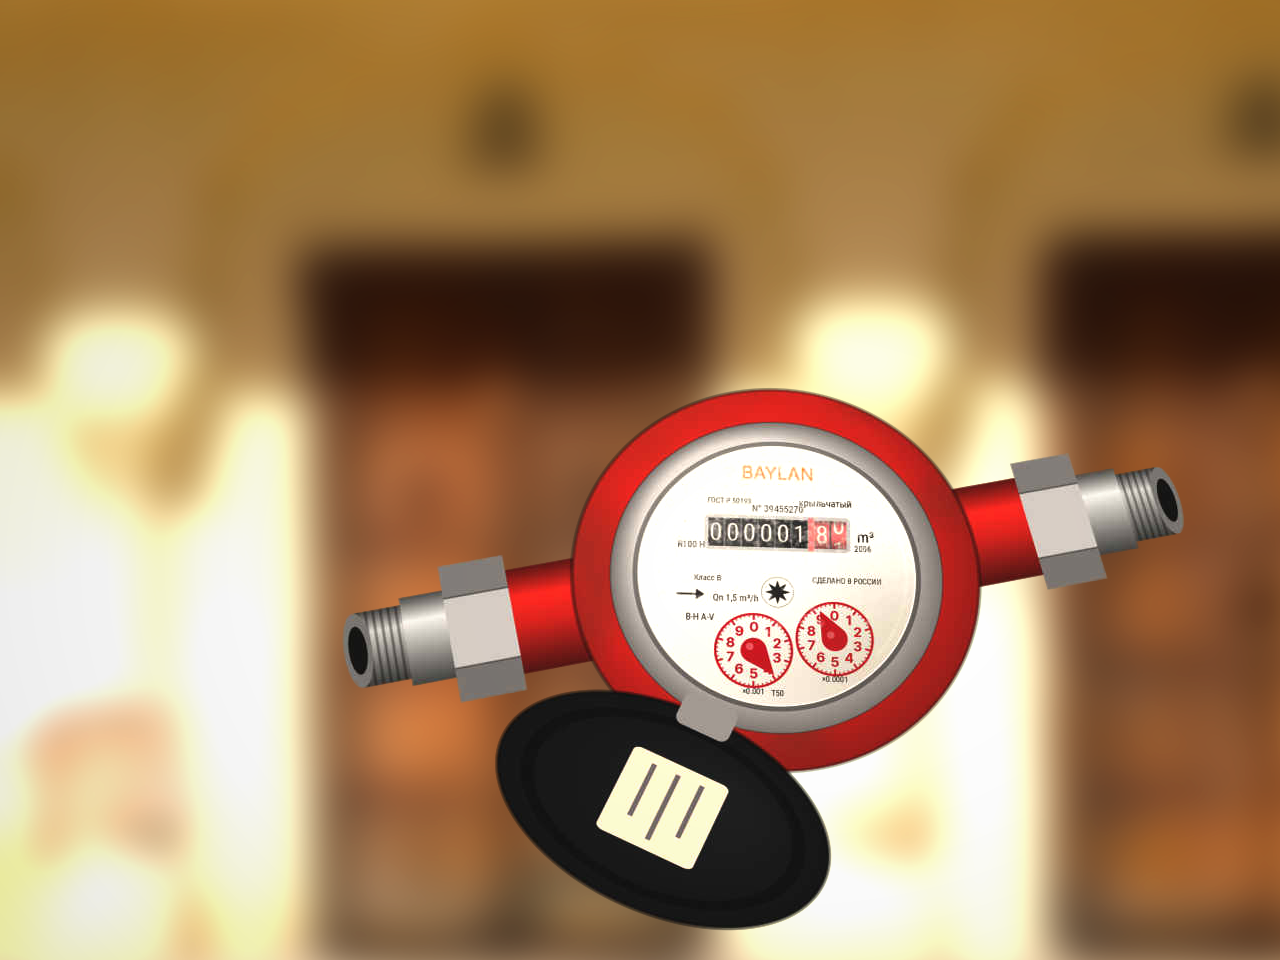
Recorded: 1.8039 m³
